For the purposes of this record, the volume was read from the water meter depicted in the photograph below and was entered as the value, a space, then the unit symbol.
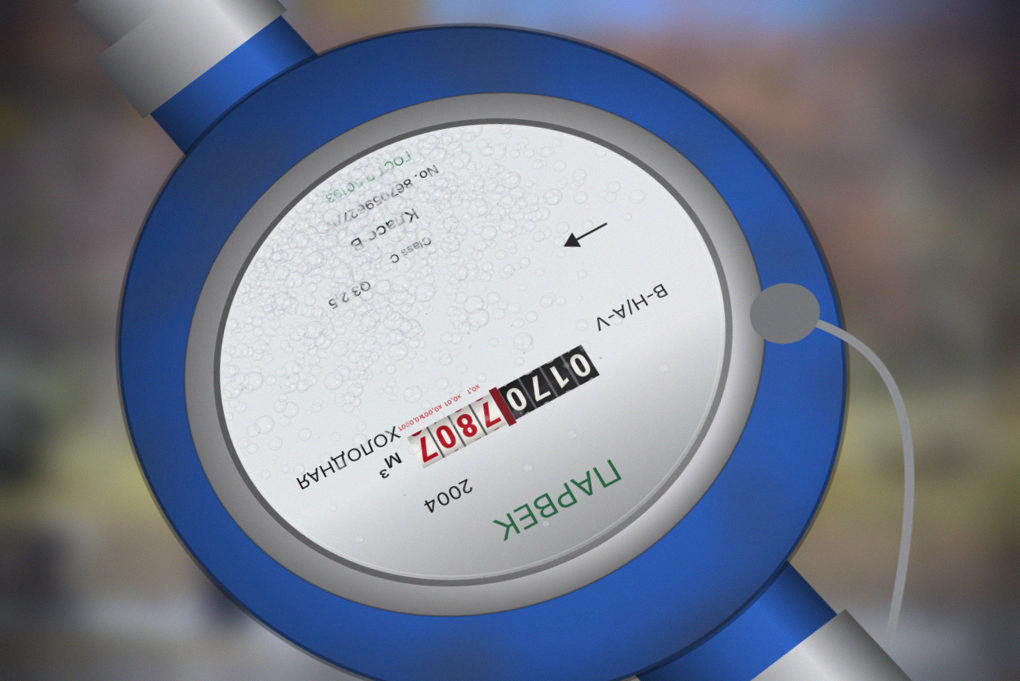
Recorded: 170.7807 m³
